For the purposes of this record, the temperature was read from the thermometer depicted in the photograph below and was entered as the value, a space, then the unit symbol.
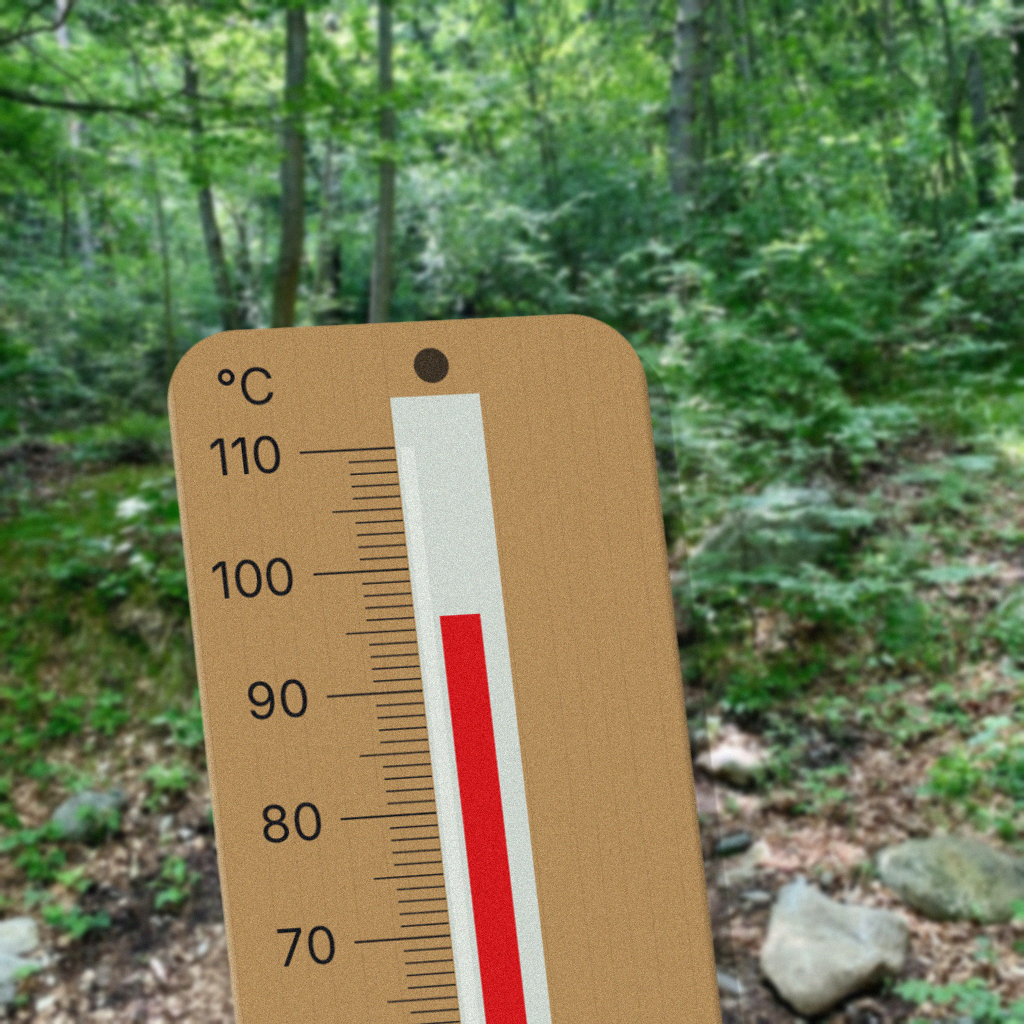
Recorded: 96 °C
